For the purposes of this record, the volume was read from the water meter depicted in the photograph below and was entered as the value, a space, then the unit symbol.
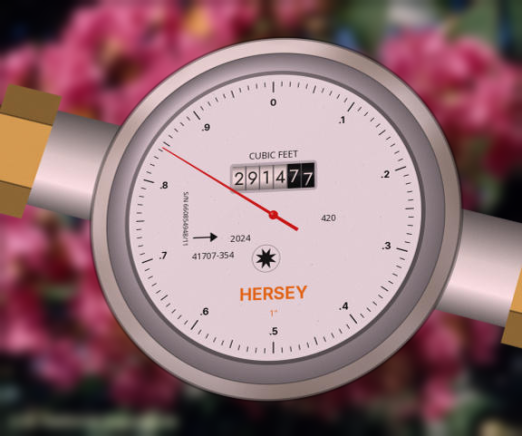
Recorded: 291476.84 ft³
